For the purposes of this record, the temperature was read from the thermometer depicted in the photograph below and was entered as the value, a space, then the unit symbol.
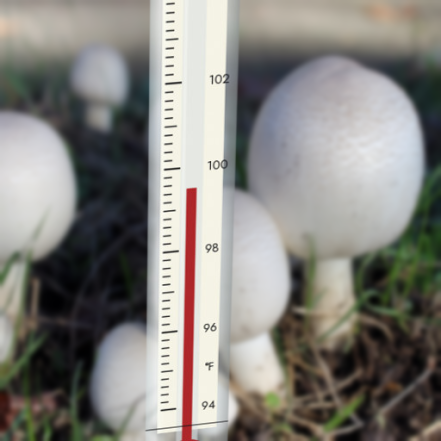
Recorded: 99.5 °F
